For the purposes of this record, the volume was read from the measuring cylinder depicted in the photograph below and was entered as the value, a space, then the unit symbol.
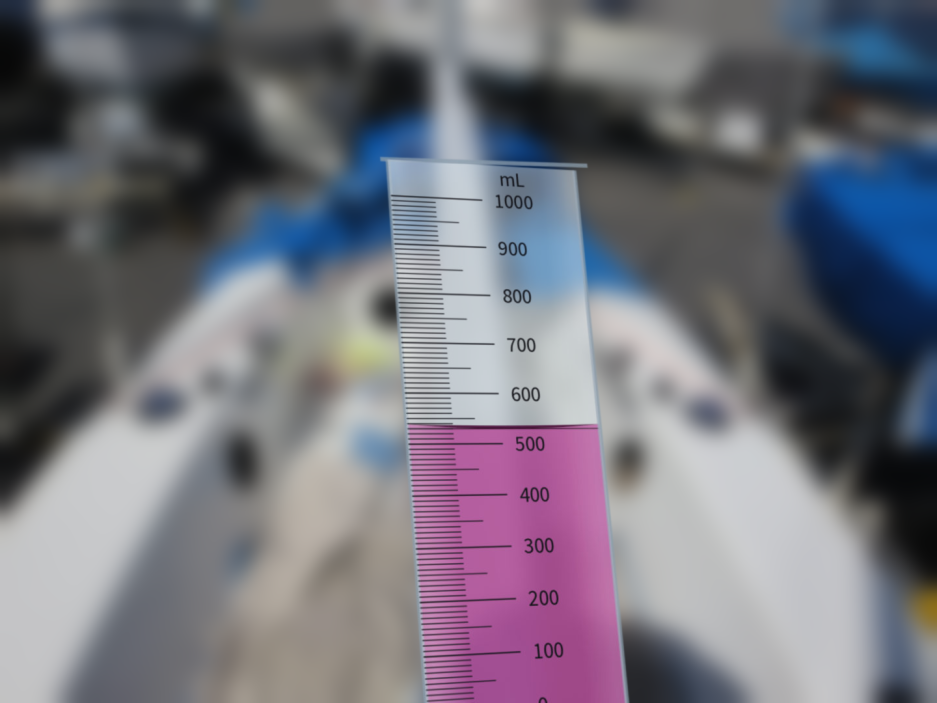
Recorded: 530 mL
